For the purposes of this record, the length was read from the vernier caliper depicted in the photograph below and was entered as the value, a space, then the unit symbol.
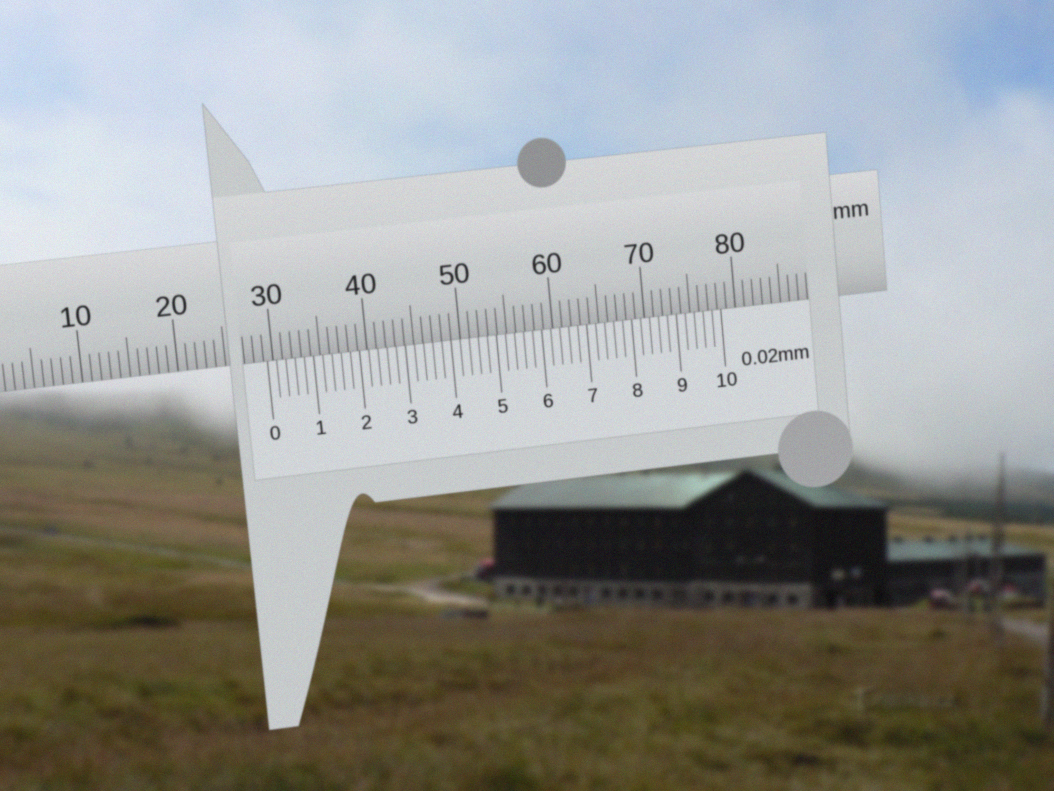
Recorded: 29.4 mm
